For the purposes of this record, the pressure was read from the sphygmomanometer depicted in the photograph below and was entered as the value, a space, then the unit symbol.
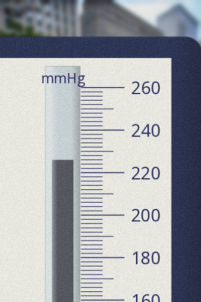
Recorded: 226 mmHg
